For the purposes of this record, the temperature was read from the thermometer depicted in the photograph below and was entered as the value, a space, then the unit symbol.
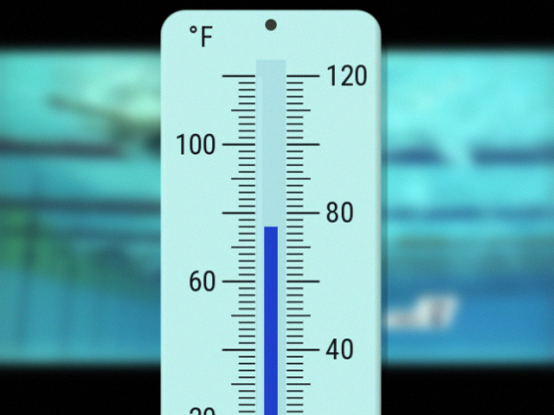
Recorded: 76 °F
